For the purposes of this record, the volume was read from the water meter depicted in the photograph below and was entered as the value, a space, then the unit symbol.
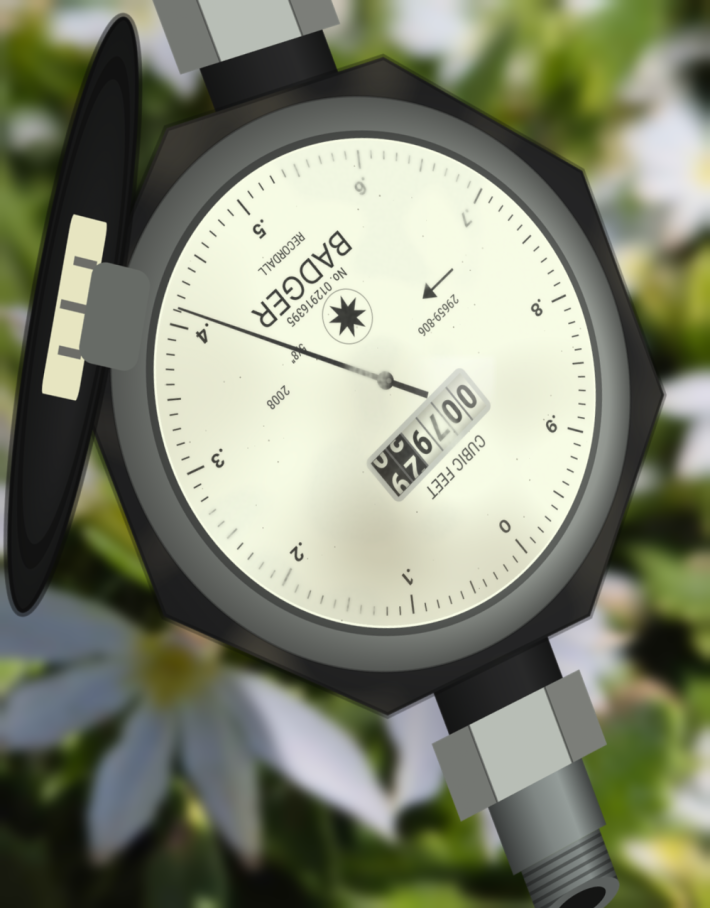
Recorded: 7929.41 ft³
